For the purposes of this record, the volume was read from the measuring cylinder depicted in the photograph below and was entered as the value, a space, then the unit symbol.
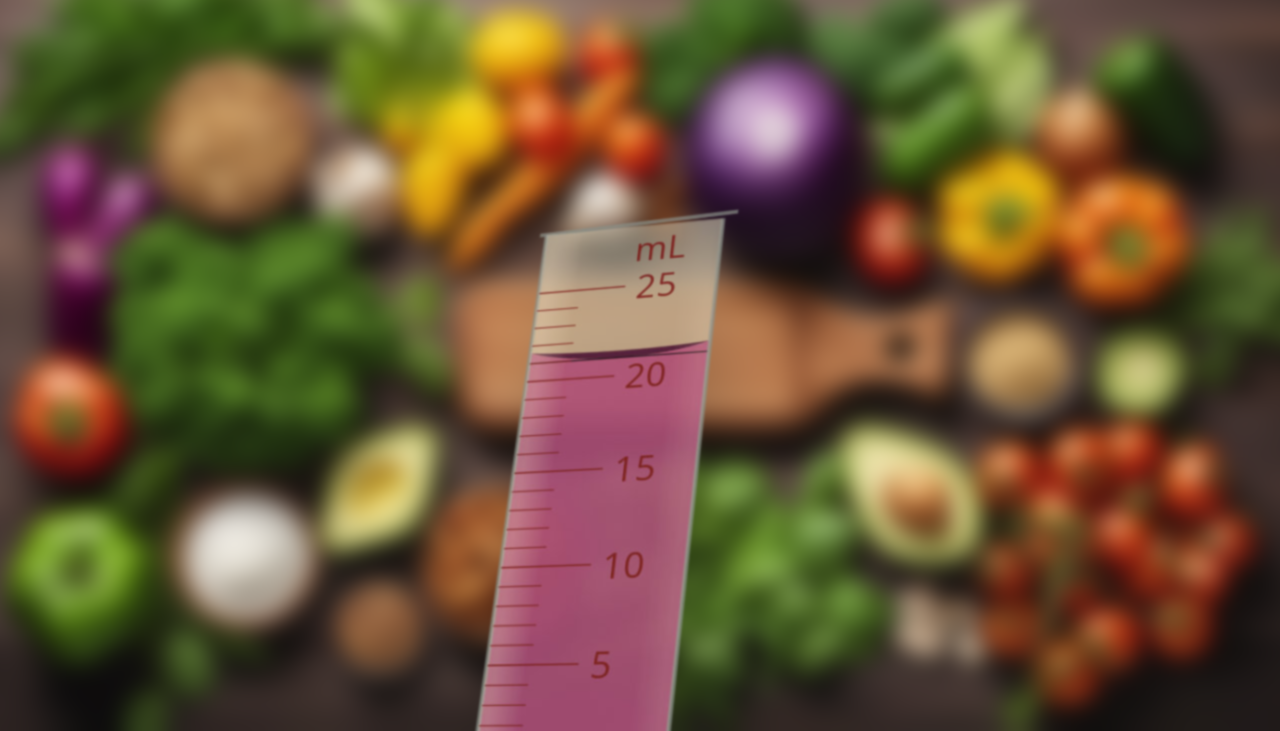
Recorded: 21 mL
